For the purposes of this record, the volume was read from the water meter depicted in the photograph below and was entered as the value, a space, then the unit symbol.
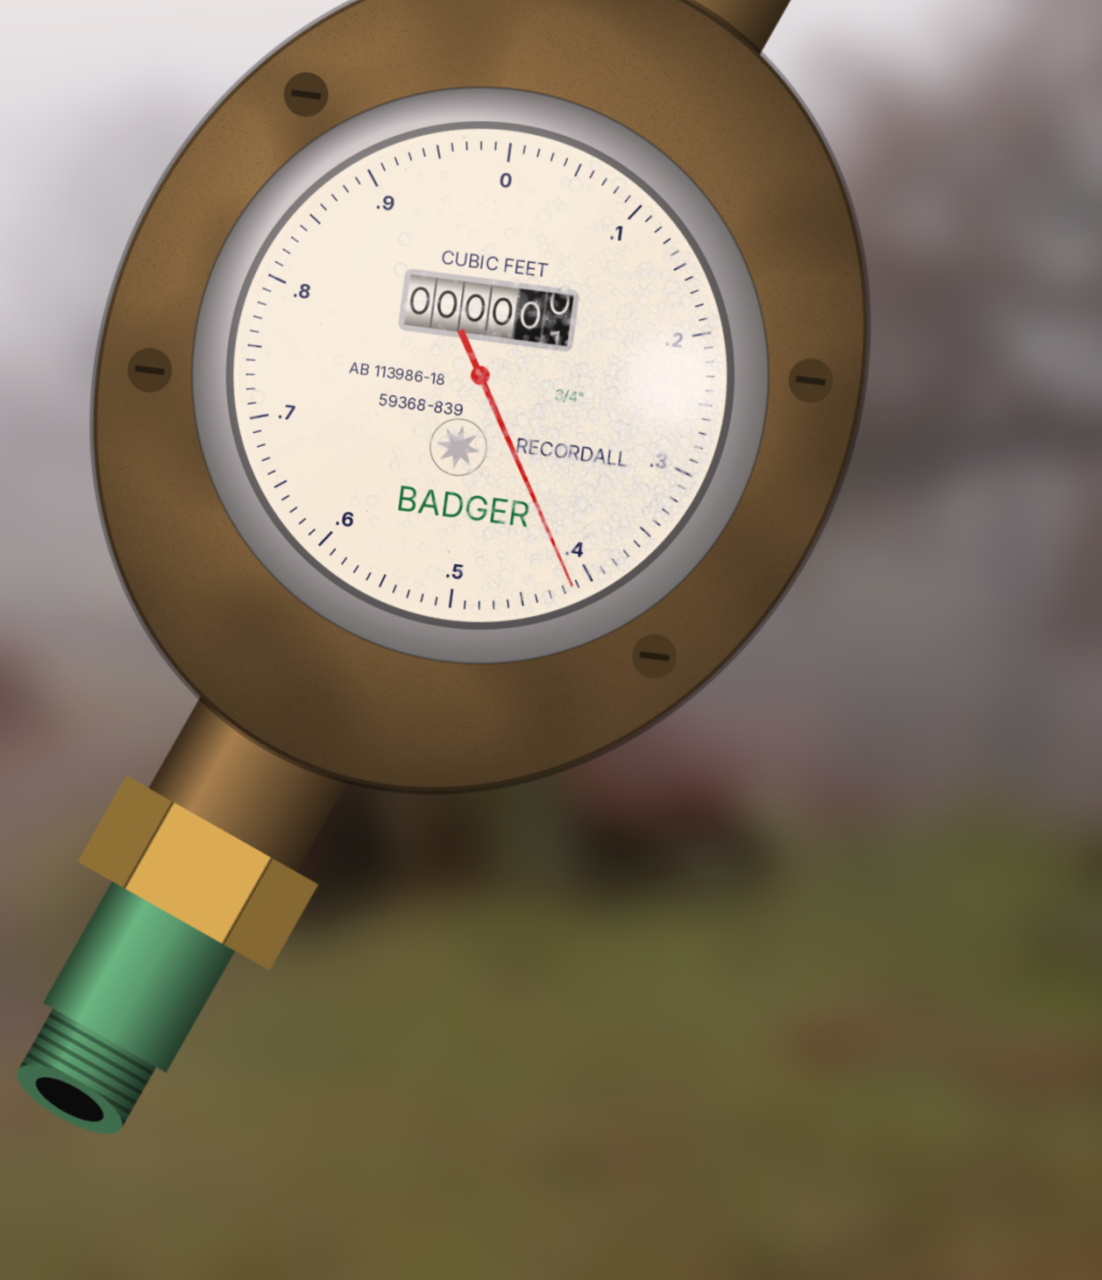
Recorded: 0.41 ft³
